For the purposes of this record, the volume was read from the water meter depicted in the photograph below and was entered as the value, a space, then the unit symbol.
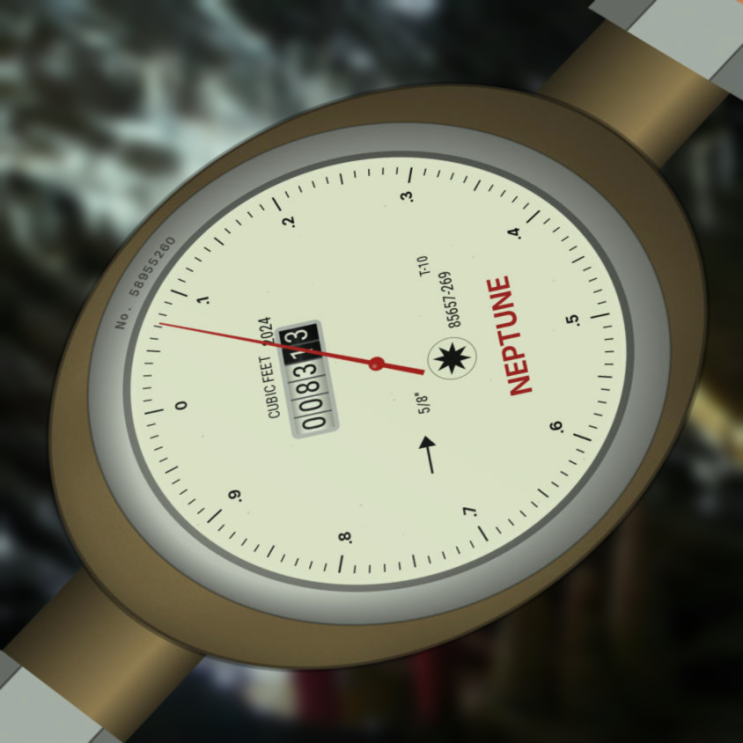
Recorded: 8313.07 ft³
